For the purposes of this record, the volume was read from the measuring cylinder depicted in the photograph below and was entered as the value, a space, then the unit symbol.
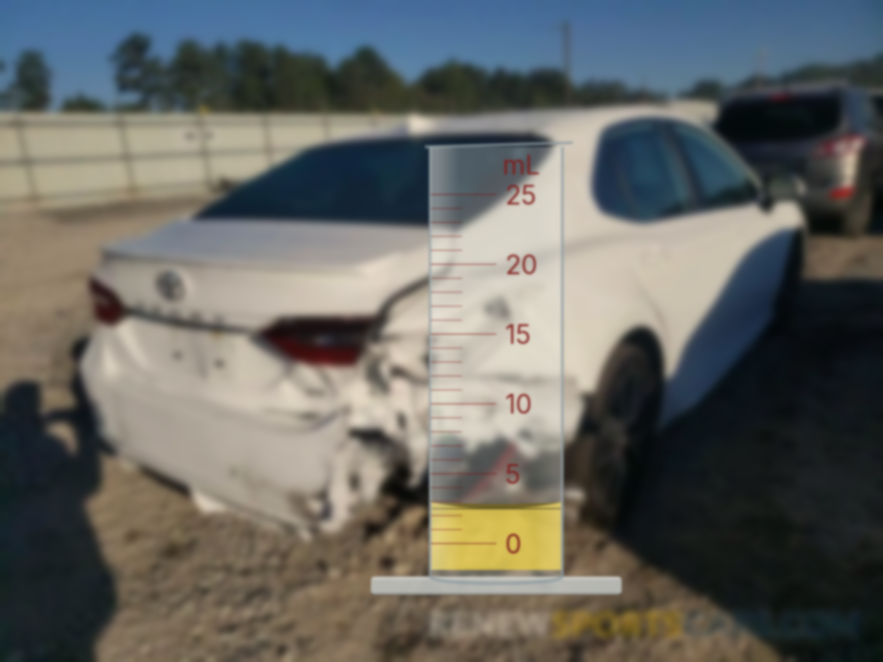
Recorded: 2.5 mL
